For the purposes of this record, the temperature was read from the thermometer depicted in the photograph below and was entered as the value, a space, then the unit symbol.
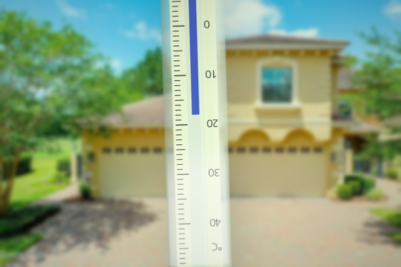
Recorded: 18 °C
